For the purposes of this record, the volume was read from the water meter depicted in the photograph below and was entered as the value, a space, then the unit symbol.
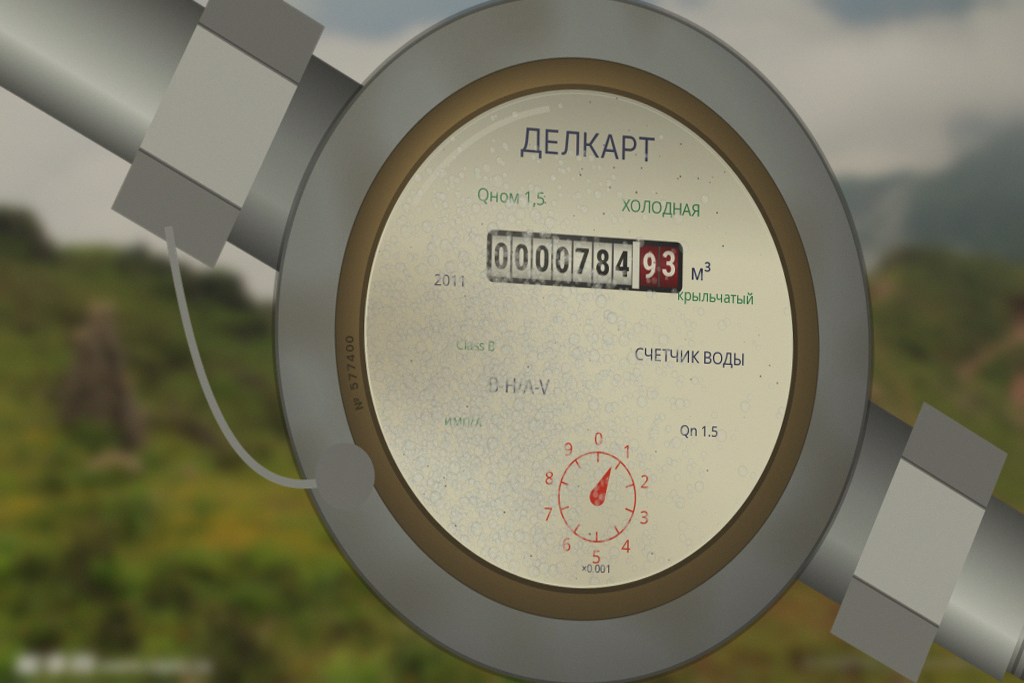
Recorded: 784.930 m³
